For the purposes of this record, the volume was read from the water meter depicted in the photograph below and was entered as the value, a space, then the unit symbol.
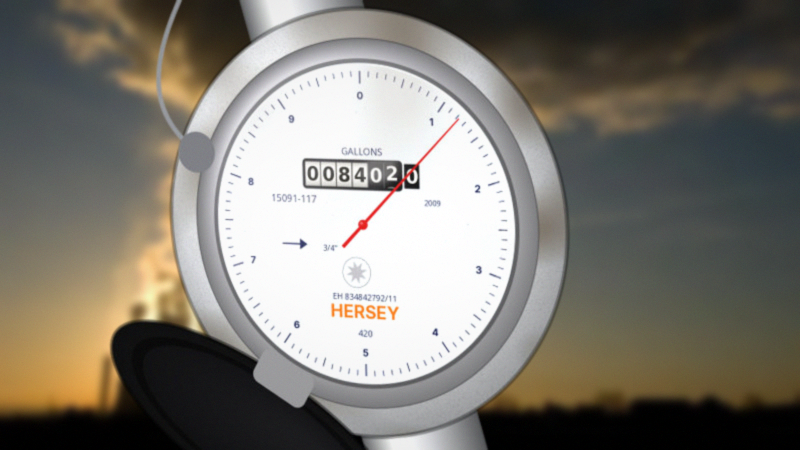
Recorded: 84021.2 gal
